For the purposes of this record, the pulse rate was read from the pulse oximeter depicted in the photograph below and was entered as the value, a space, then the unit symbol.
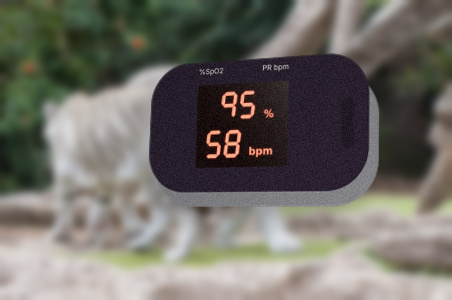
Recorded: 58 bpm
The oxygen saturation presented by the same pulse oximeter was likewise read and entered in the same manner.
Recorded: 95 %
